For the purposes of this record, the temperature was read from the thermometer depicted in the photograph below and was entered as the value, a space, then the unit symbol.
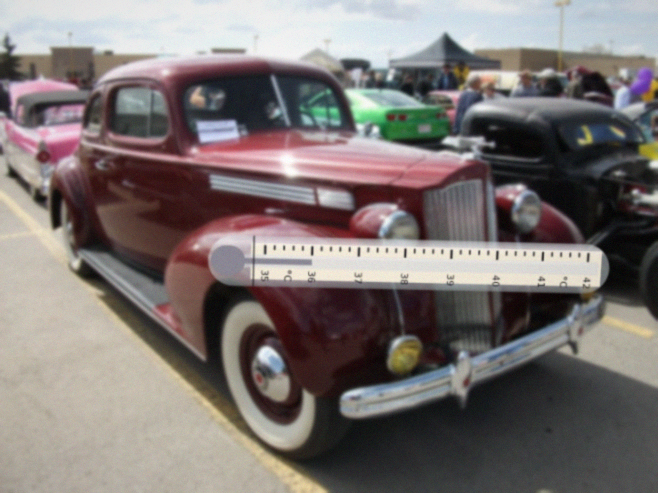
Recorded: 36 °C
